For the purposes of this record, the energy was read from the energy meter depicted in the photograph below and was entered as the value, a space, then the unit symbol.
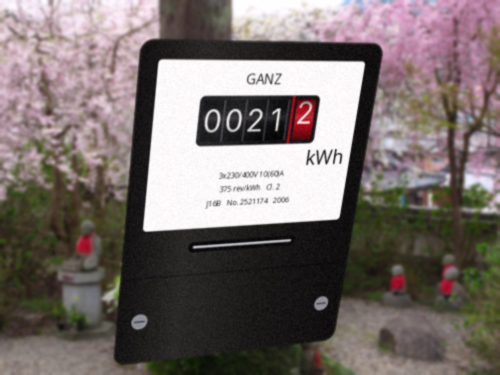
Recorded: 21.2 kWh
